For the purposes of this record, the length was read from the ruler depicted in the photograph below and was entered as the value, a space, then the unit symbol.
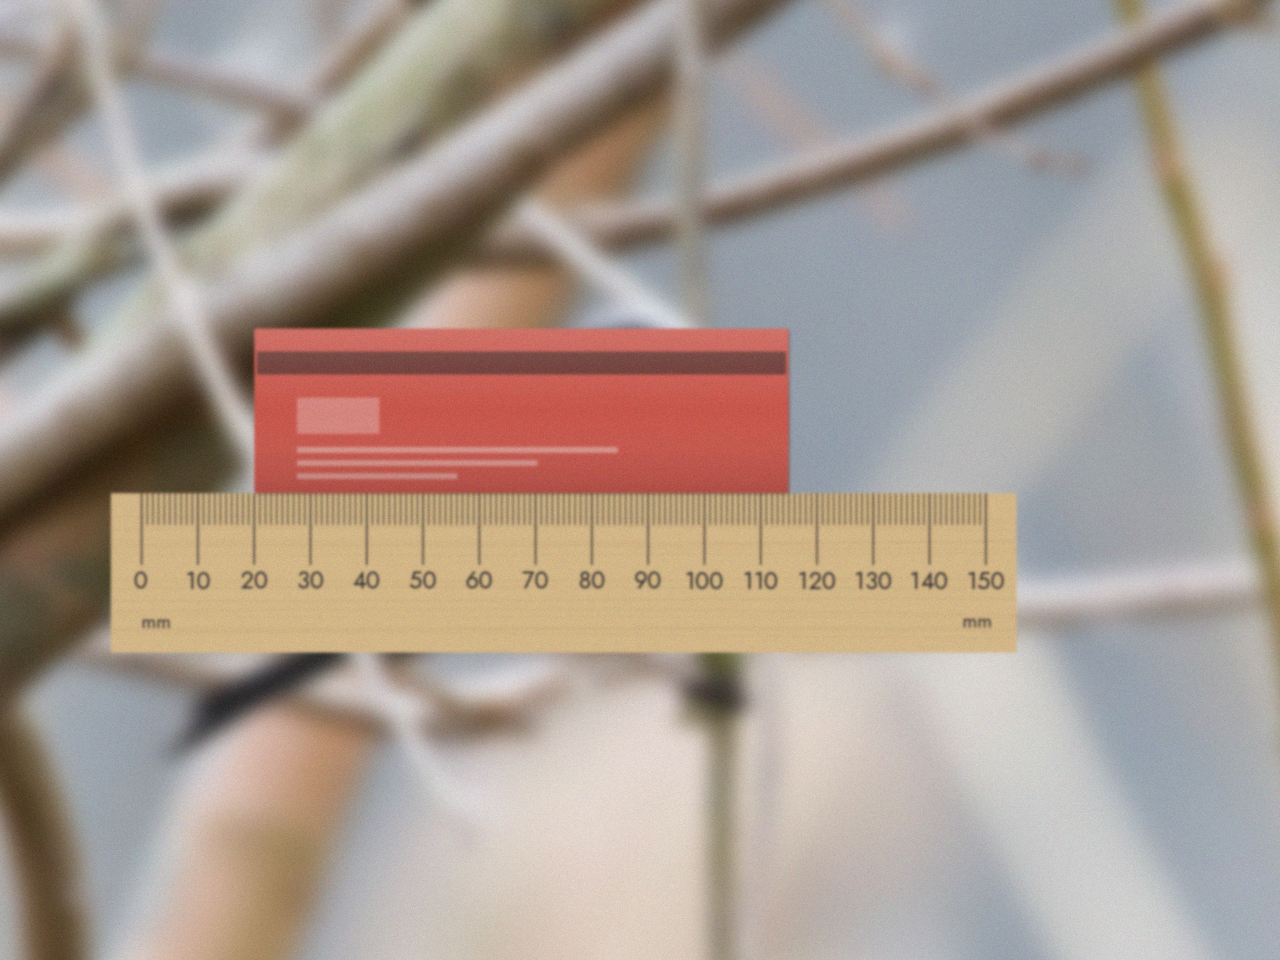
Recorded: 95 mm
